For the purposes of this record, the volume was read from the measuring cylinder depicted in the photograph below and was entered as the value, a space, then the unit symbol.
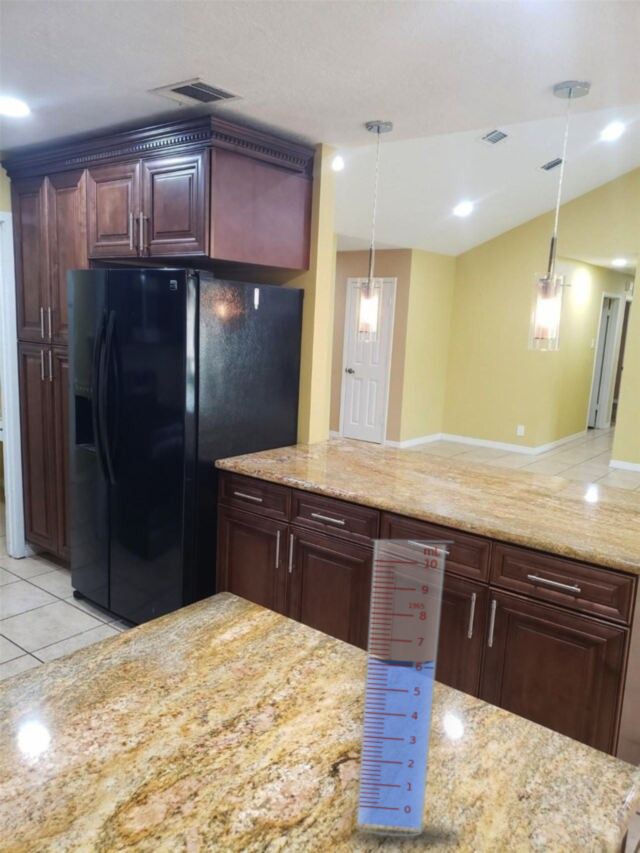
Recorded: 6 mL
